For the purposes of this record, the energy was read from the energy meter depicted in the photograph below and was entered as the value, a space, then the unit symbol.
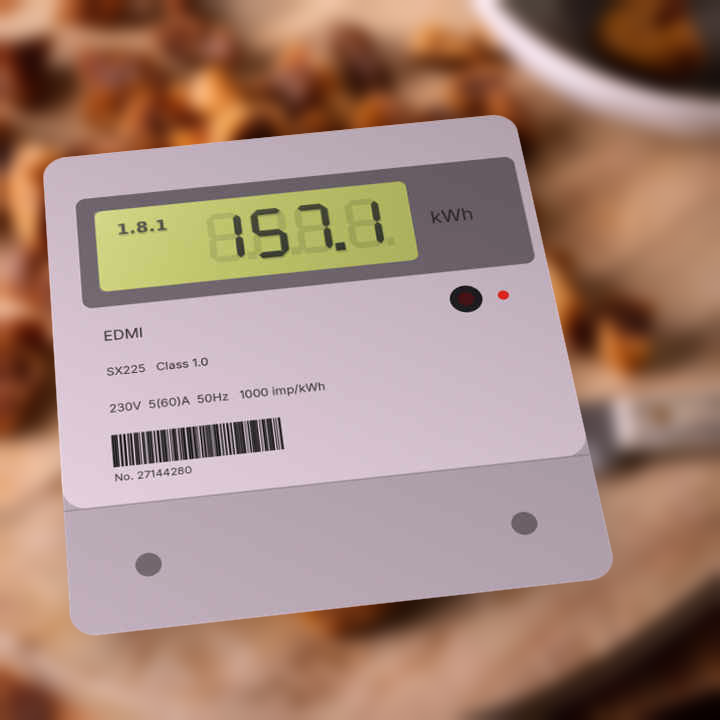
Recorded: 157.1 kWh
